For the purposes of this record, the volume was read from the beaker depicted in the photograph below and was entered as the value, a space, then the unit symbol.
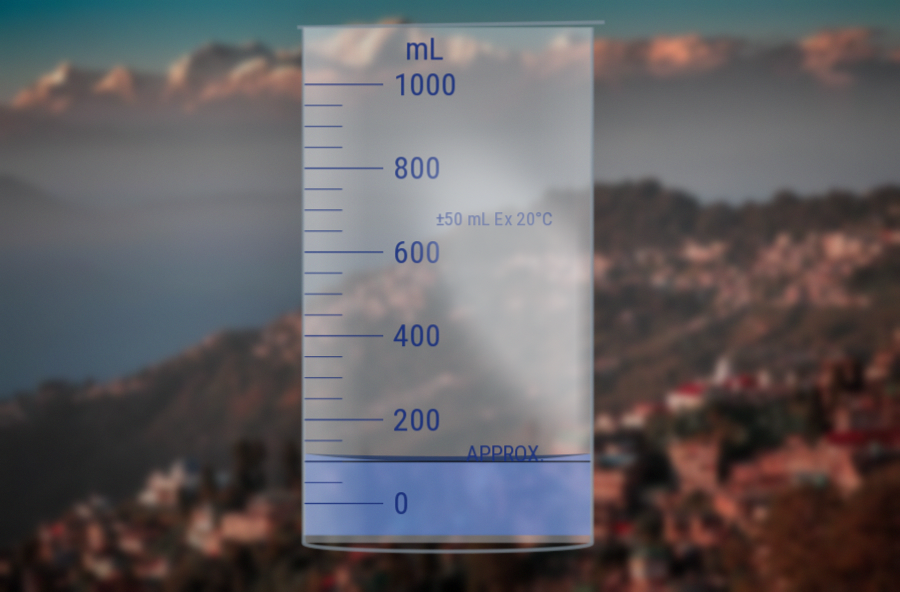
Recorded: 100 mL
